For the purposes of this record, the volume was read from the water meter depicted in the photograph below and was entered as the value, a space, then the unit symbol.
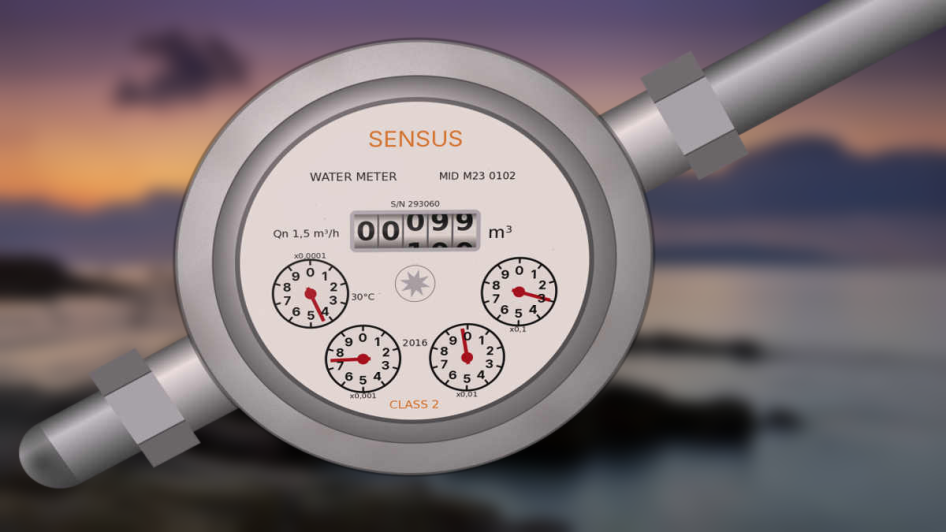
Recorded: 99.2974 m³
